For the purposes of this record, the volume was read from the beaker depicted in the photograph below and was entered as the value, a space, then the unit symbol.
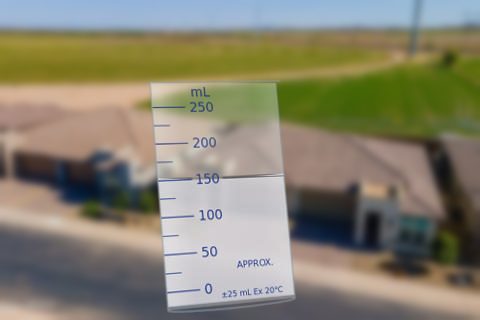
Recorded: 150 mL
